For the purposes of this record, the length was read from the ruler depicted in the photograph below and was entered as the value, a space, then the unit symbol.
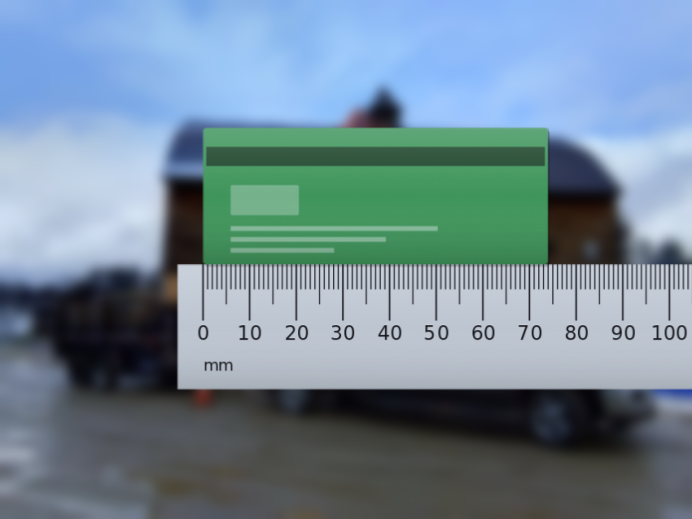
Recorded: 74 mm
